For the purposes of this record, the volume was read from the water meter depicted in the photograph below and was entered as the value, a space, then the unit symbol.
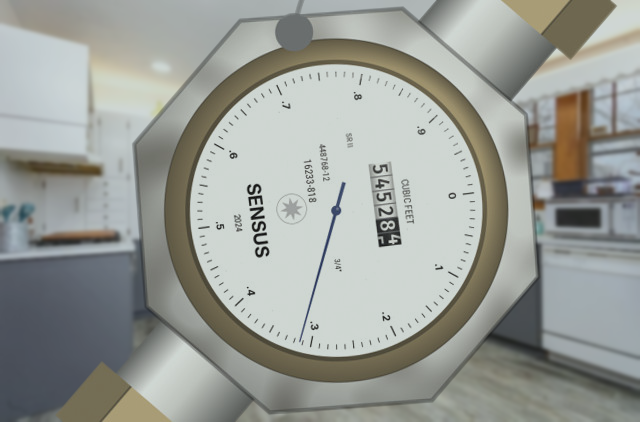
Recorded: 545284.31 ft³
